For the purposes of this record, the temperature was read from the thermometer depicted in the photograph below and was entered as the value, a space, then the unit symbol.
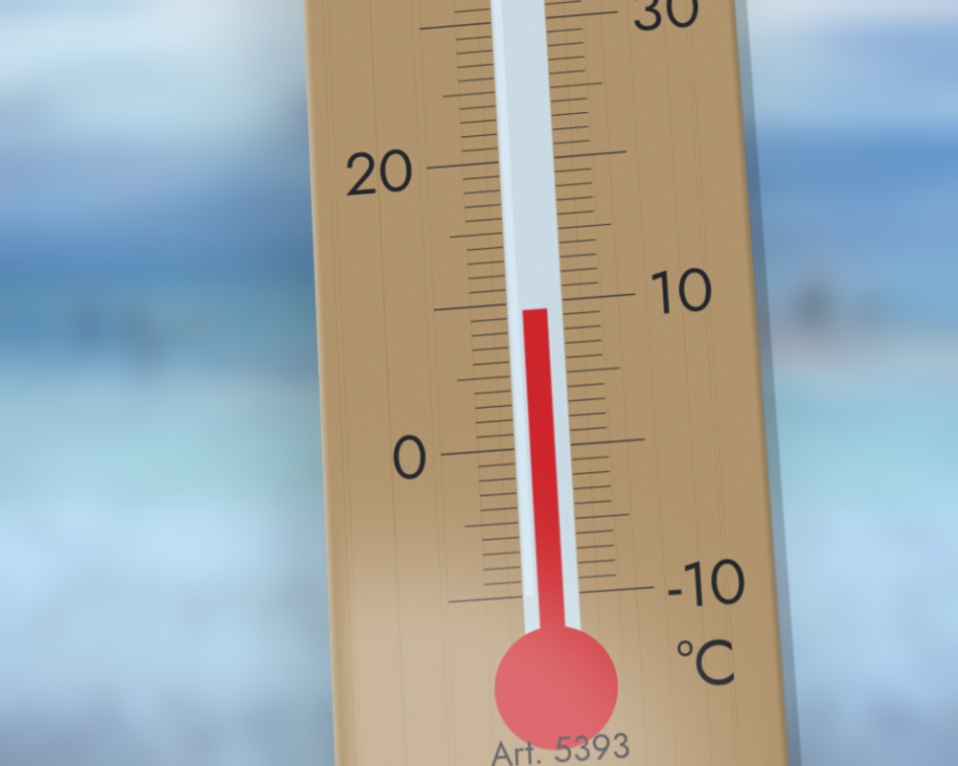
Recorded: 9.5 °C
